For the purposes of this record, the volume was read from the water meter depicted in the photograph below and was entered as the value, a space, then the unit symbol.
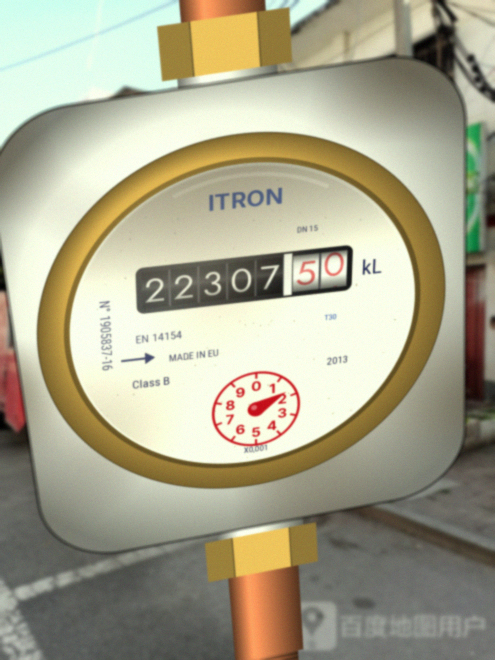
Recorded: 22307.501 kL
